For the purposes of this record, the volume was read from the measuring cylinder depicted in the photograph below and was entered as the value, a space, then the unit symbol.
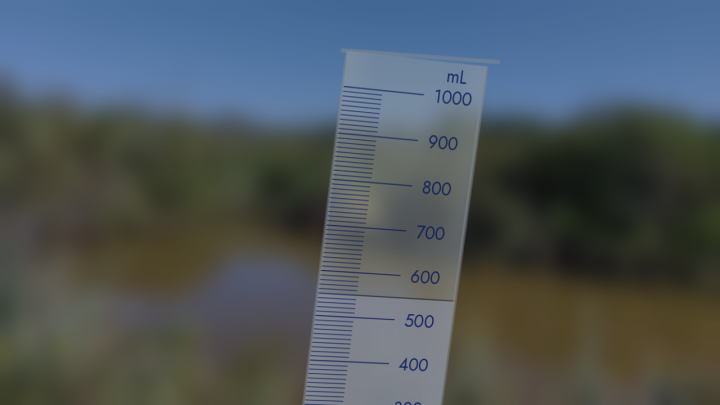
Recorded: 550 mL
